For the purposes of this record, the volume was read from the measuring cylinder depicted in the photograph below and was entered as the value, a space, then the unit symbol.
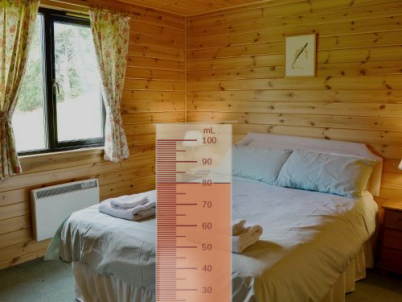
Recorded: 80 mL
